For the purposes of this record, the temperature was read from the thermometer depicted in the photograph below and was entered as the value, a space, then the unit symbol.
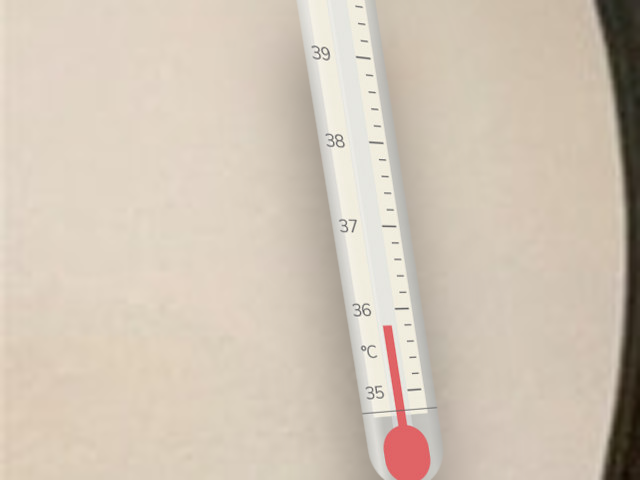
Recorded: 35.8 °C
